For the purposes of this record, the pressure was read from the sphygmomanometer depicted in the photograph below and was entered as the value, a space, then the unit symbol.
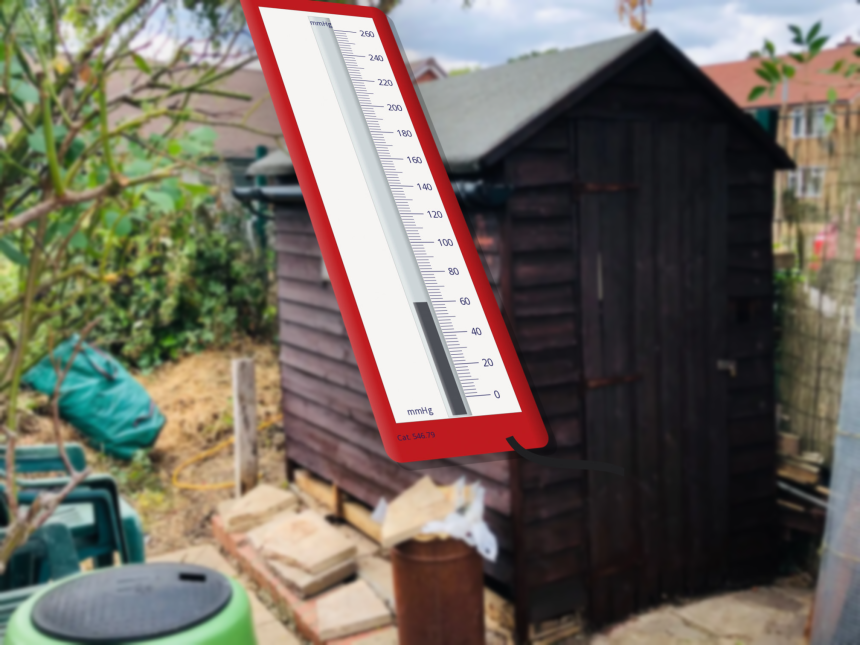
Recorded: 60 mmHg
